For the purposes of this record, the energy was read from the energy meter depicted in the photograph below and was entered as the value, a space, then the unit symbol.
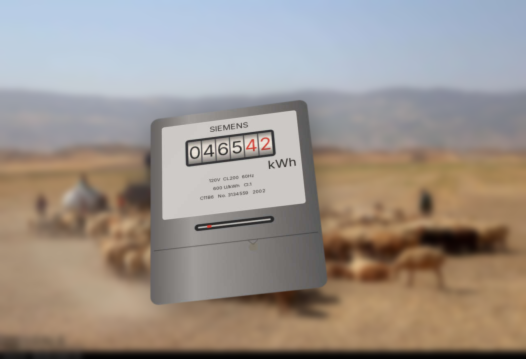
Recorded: 465.42 kWh
